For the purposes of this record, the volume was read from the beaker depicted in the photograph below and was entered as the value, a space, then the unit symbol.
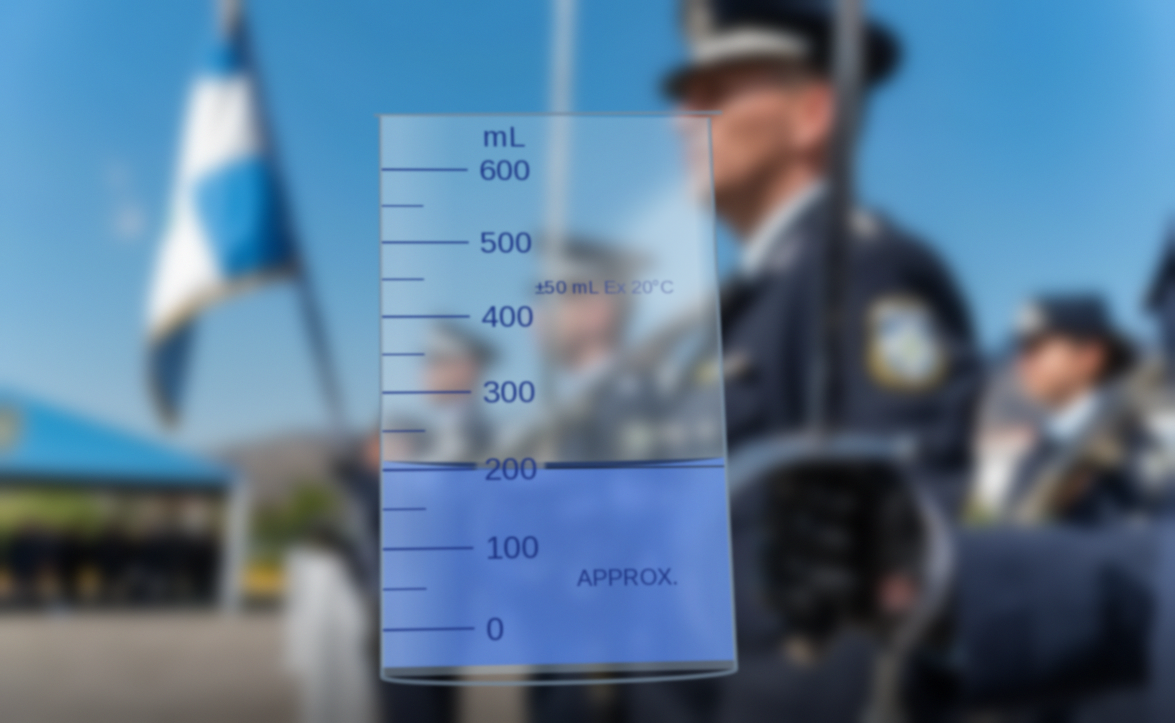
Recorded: 200 mL
